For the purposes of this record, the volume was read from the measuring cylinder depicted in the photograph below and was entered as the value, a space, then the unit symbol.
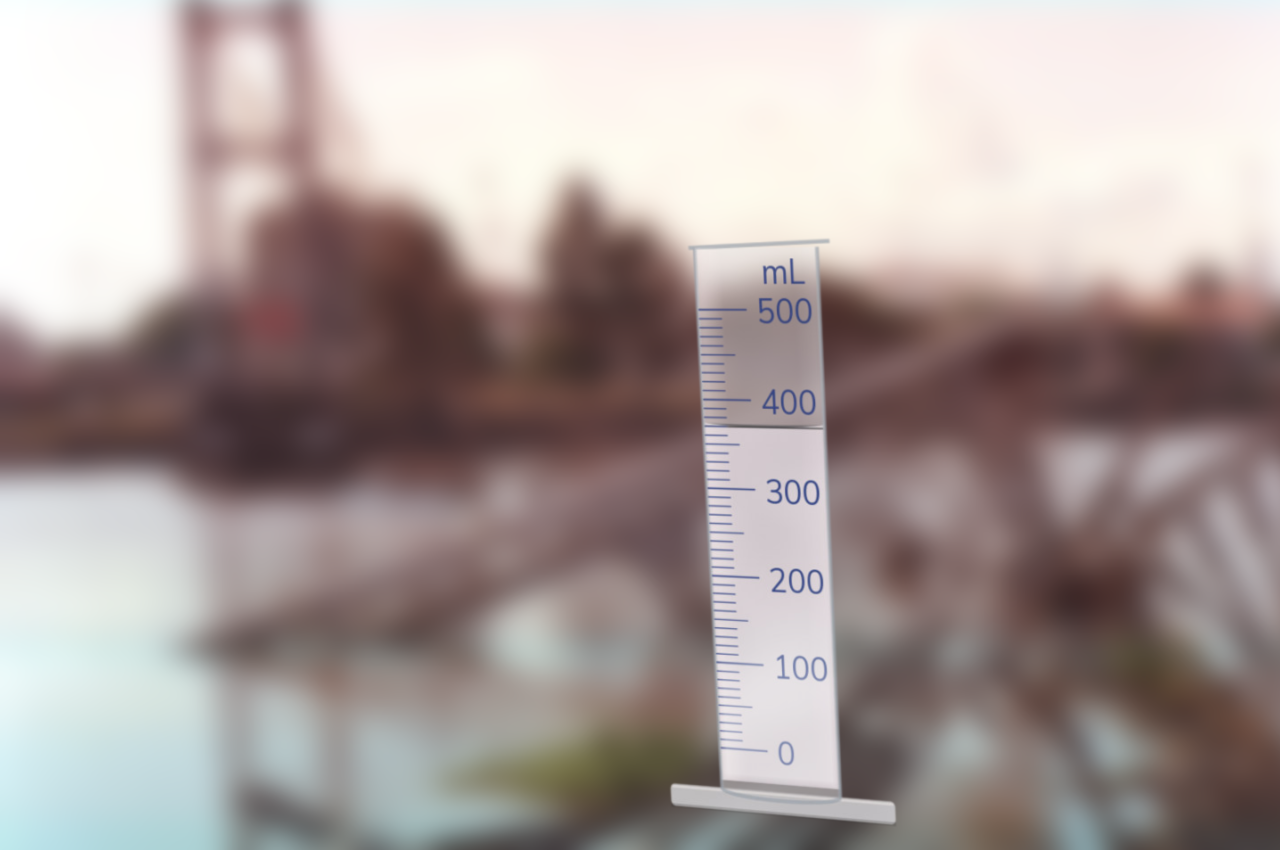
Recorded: 370 mL
